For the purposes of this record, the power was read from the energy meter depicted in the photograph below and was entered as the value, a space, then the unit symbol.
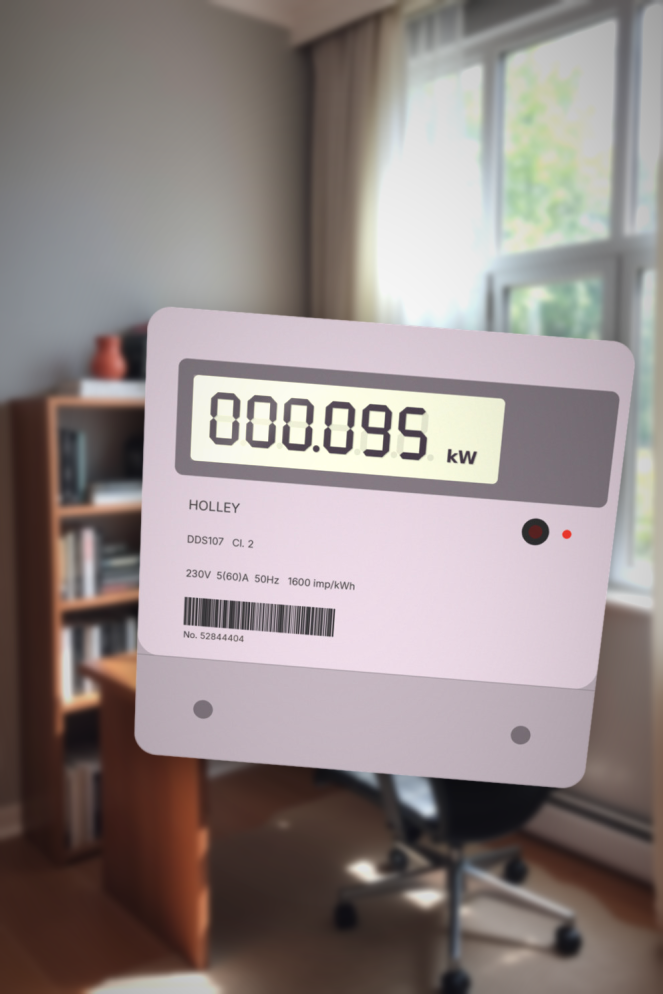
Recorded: 0.095 kW
